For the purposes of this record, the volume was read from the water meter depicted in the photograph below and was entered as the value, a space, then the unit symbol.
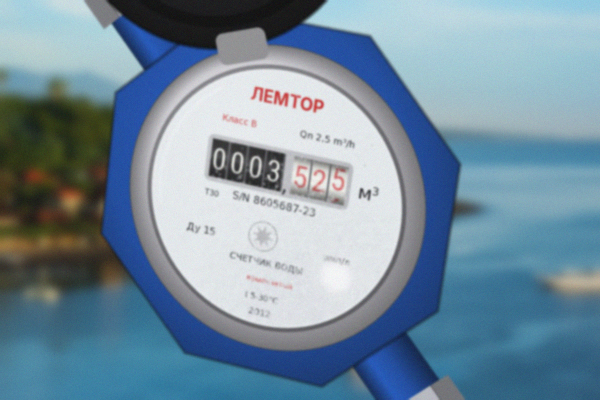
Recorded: 3.525 m³
